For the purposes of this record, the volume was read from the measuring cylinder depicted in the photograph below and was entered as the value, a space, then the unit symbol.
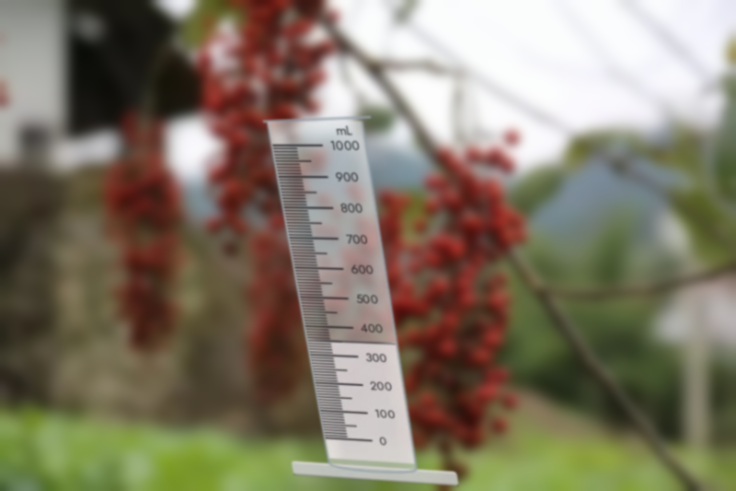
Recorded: 350 mL
